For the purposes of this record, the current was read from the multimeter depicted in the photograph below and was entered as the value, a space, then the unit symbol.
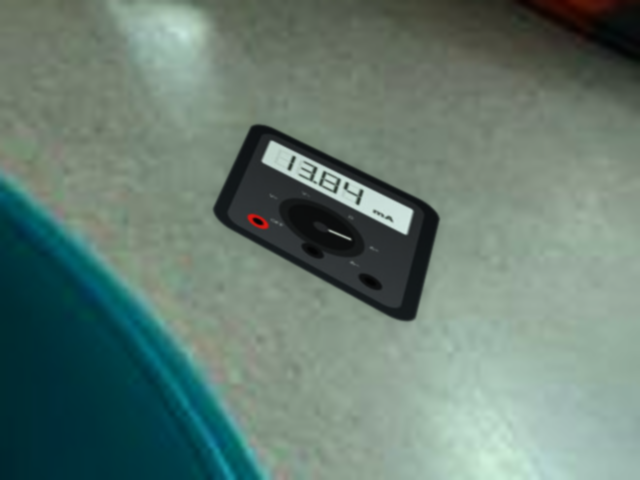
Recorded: 13.84 mA
